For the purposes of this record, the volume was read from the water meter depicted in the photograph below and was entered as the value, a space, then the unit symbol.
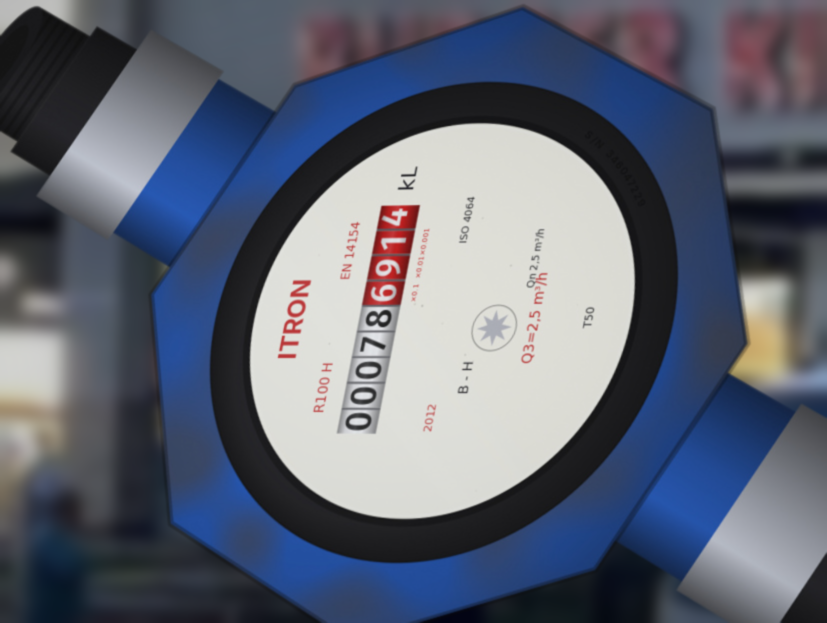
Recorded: 78.6914 kL
